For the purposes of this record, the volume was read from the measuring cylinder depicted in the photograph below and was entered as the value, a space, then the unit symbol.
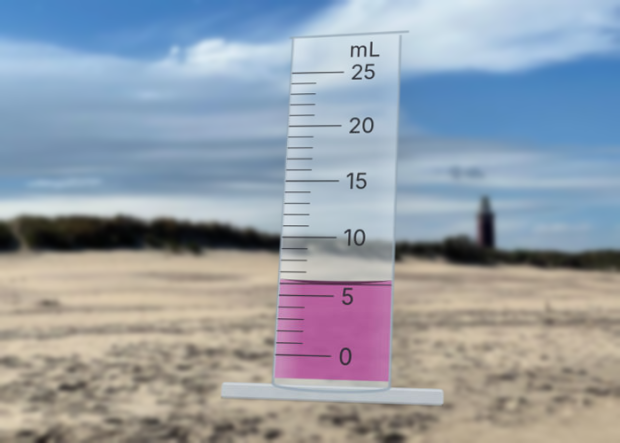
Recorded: 6 mL
